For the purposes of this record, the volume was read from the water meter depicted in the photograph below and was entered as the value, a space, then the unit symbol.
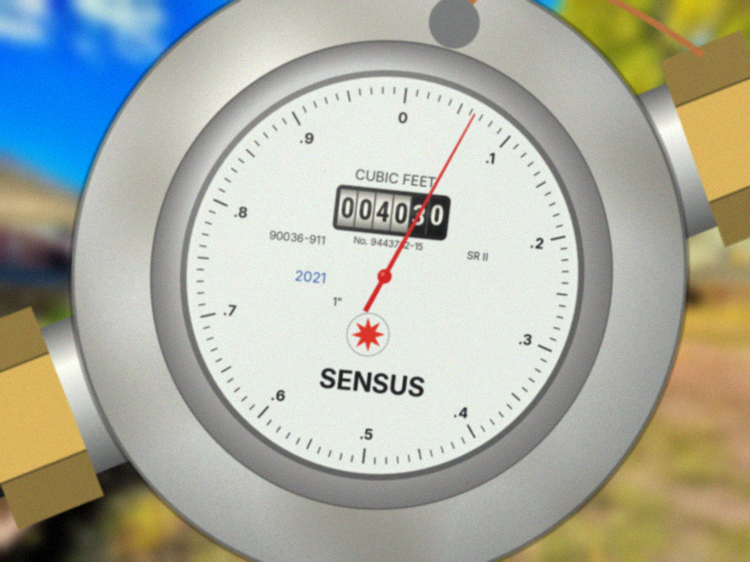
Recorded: 4030.06 ft³
